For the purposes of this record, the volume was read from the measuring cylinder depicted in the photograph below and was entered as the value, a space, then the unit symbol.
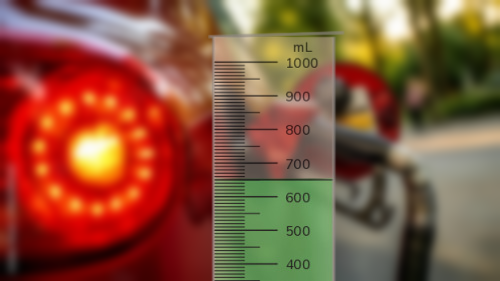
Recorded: 650 mL
